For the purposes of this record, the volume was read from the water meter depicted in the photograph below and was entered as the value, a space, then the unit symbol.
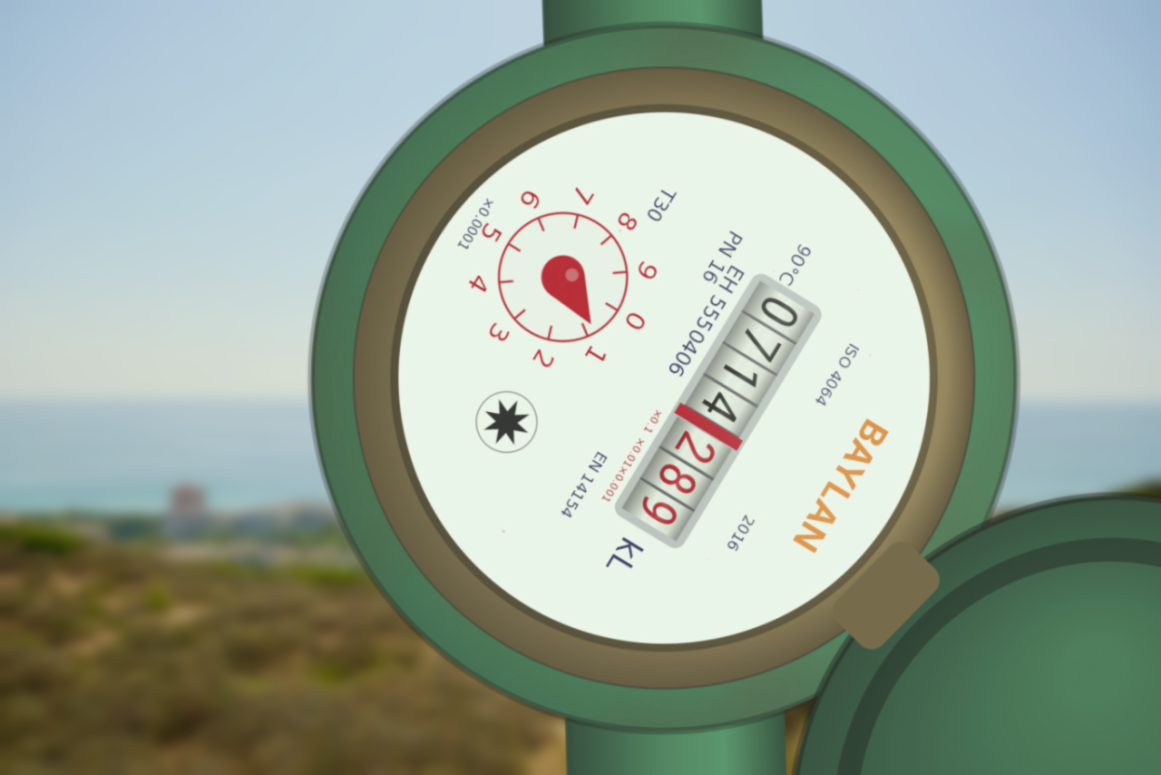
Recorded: 714.2890 kL
